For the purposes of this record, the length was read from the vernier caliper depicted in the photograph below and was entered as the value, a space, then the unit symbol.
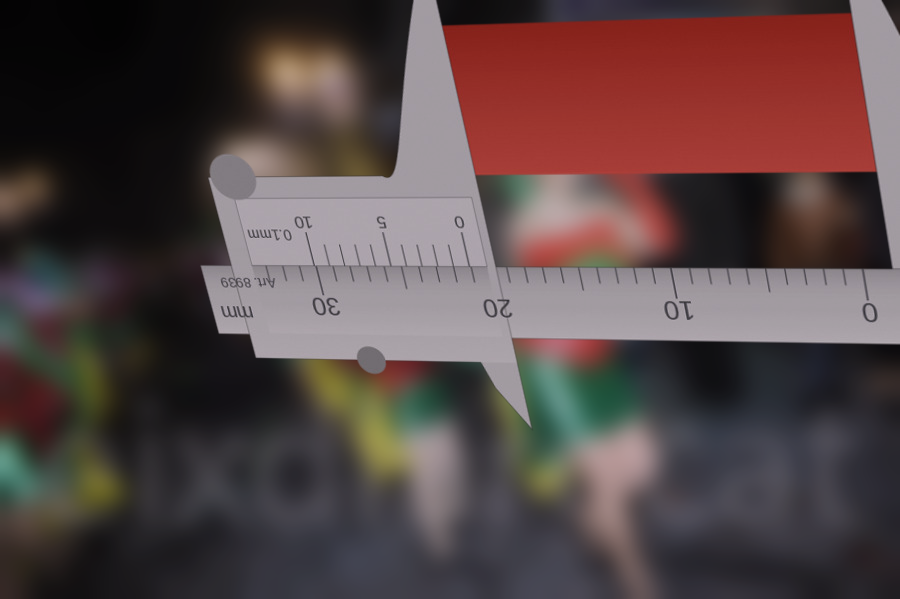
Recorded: 21.1 mm
